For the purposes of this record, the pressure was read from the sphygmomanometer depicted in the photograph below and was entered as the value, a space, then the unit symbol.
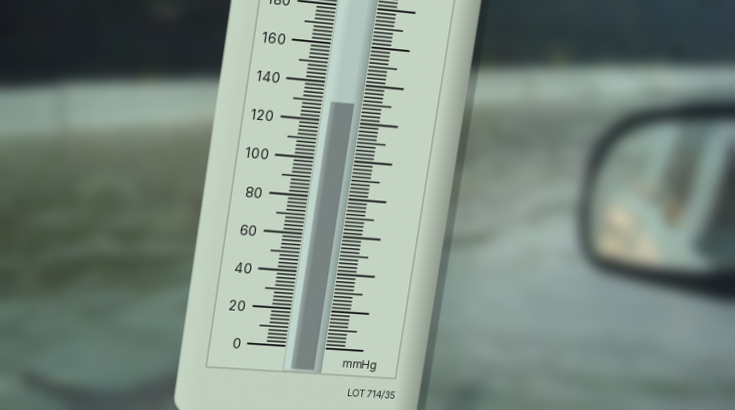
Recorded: 130 mmHg
